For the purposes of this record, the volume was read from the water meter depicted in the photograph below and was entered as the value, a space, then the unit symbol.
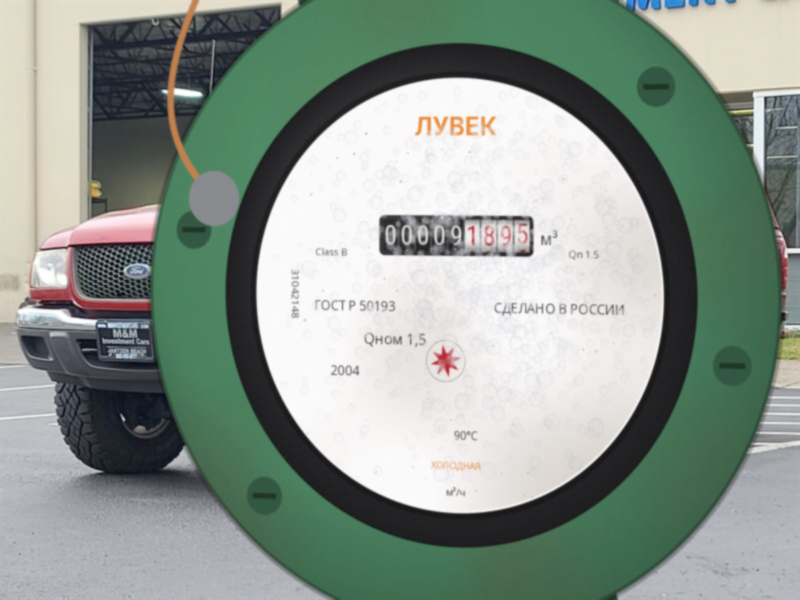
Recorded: 9.1895 m³
